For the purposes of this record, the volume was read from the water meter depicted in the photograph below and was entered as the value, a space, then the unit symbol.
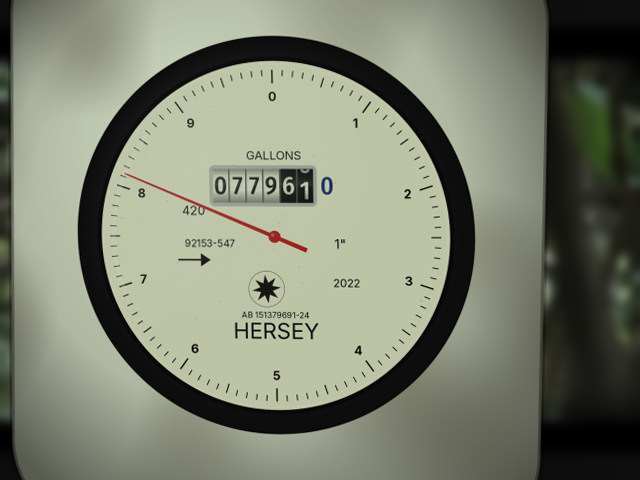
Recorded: 779608.1 gal
